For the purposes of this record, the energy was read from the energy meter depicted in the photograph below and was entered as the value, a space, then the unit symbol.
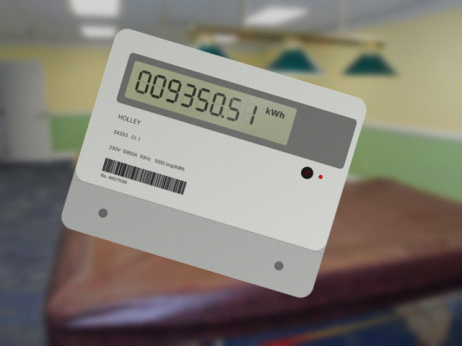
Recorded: 9350.51 kWh
